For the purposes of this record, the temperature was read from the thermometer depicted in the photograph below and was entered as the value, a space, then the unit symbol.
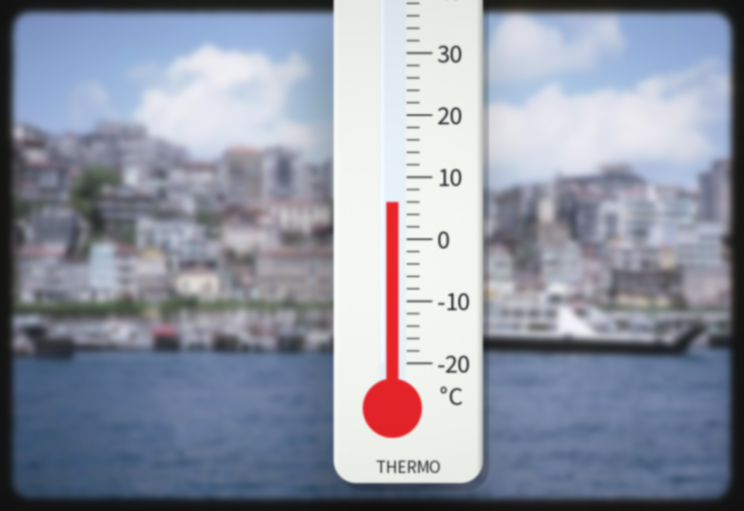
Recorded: 6 °C
